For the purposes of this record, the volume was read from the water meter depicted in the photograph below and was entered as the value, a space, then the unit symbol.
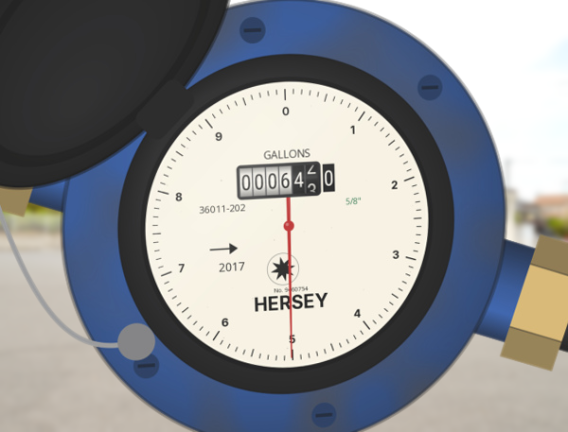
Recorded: 6425.0 gal
